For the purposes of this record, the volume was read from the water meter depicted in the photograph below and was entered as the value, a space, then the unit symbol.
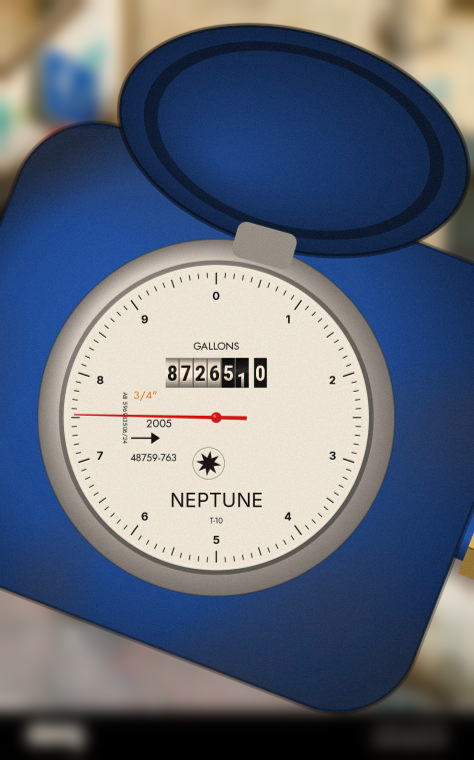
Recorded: 8726507.5 gal
